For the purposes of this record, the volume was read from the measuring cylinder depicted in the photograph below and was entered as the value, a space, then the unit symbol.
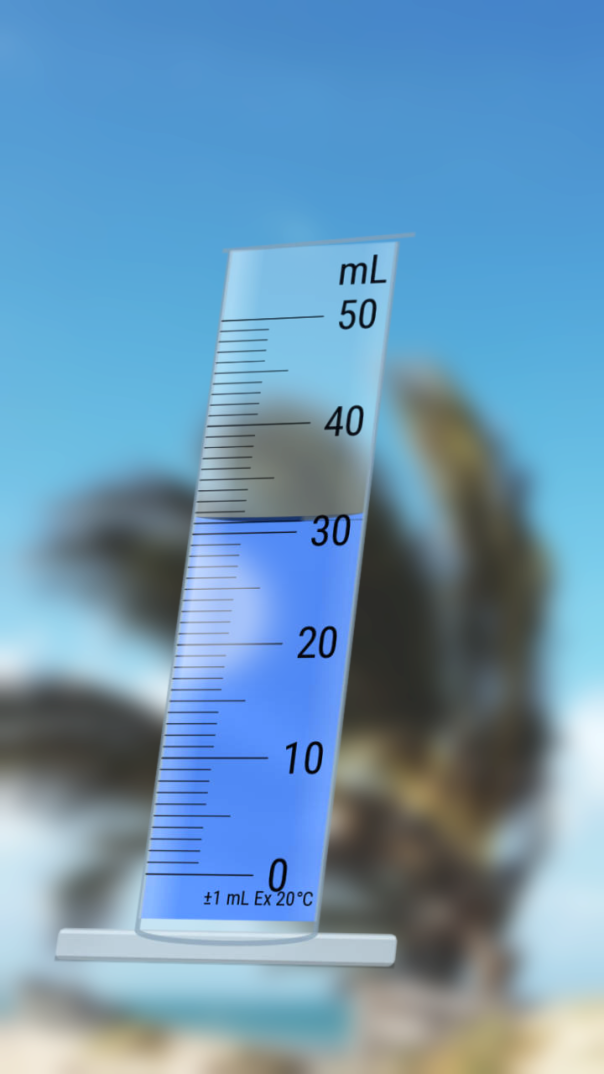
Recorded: 31 mL
